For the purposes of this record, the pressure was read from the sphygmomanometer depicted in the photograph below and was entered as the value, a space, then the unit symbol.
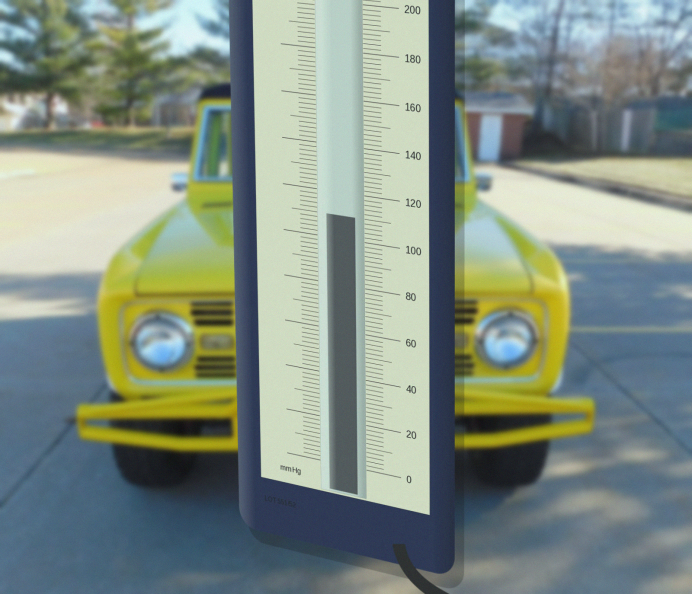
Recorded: 110 mmHg
